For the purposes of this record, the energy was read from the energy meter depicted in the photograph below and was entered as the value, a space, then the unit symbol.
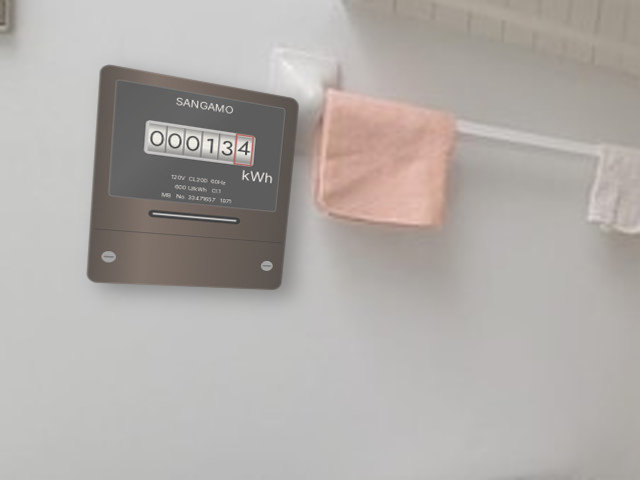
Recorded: 13.4 kWh
